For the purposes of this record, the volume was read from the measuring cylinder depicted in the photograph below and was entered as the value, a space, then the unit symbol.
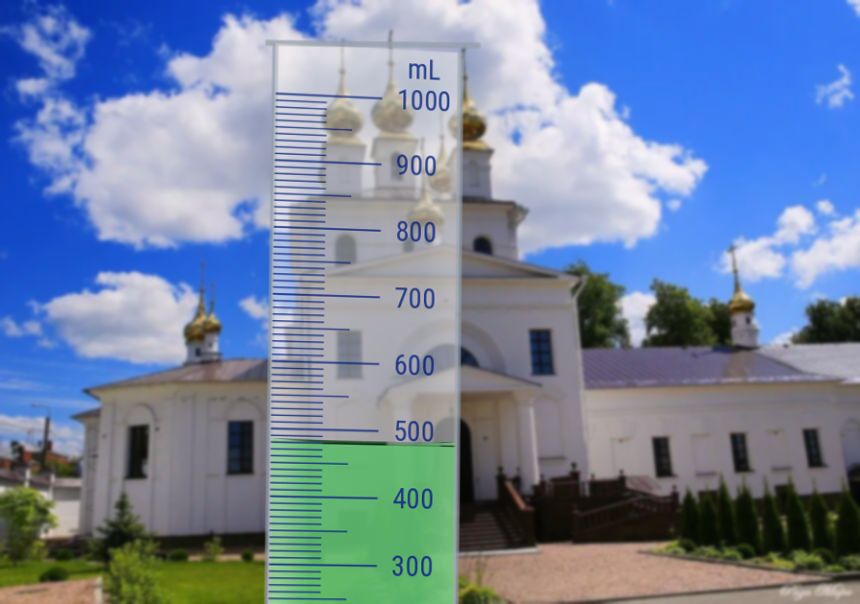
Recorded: 480 mL
